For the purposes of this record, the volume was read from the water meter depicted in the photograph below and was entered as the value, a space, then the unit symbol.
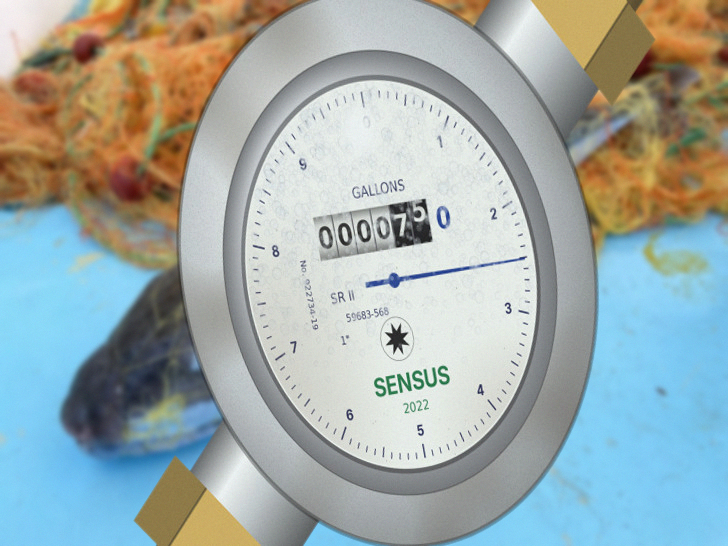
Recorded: 752.5 gal
